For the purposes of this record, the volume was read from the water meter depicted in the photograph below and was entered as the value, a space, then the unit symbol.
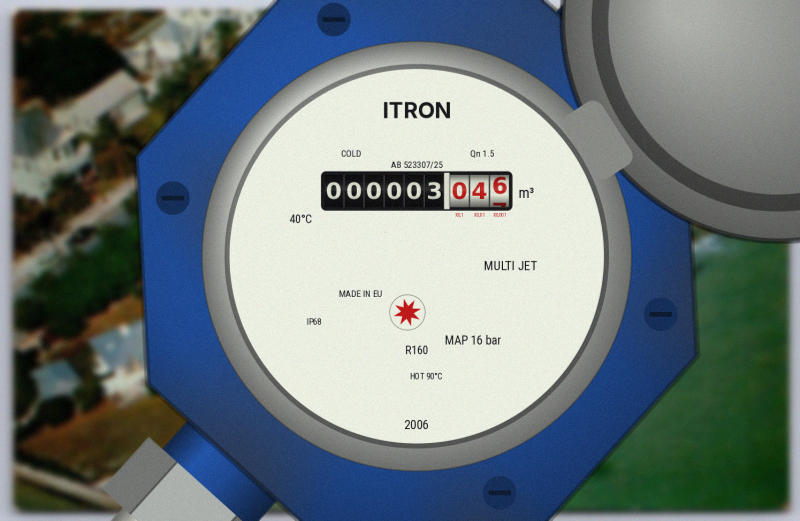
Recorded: 3.046 m³
